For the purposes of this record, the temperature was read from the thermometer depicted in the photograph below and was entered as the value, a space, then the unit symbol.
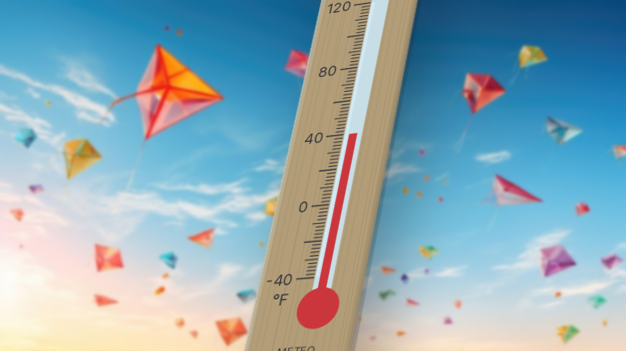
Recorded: 40 °F
